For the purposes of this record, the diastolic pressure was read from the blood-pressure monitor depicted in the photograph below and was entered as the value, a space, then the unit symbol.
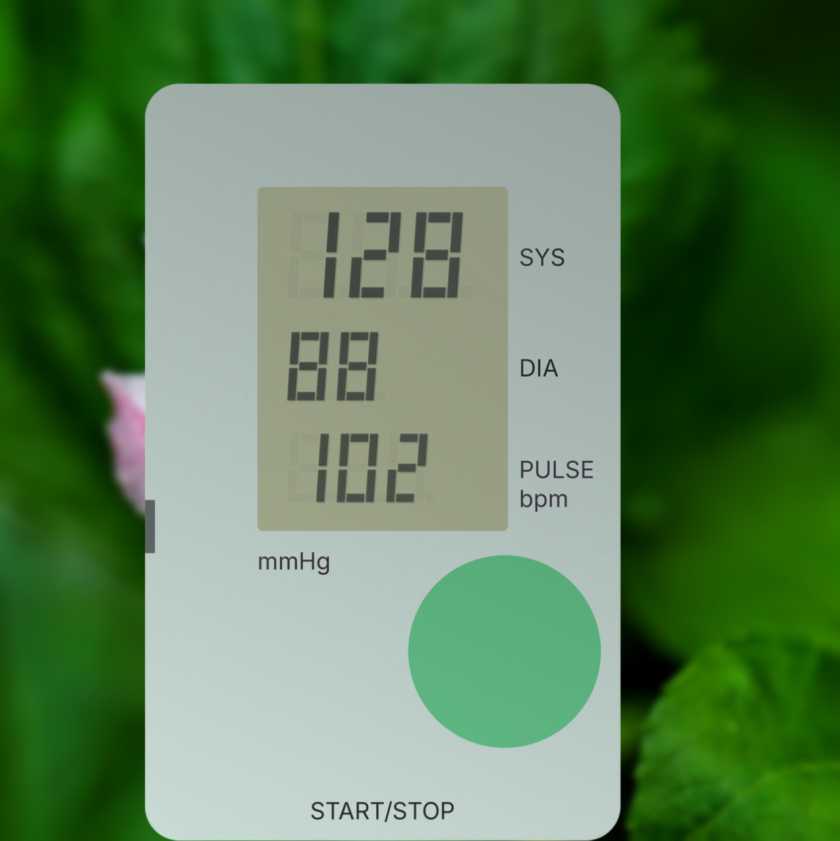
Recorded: 88 mmHg
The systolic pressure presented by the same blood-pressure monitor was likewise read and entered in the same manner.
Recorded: 128 mmHg
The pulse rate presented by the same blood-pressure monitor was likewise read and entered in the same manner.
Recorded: 102 bpm
